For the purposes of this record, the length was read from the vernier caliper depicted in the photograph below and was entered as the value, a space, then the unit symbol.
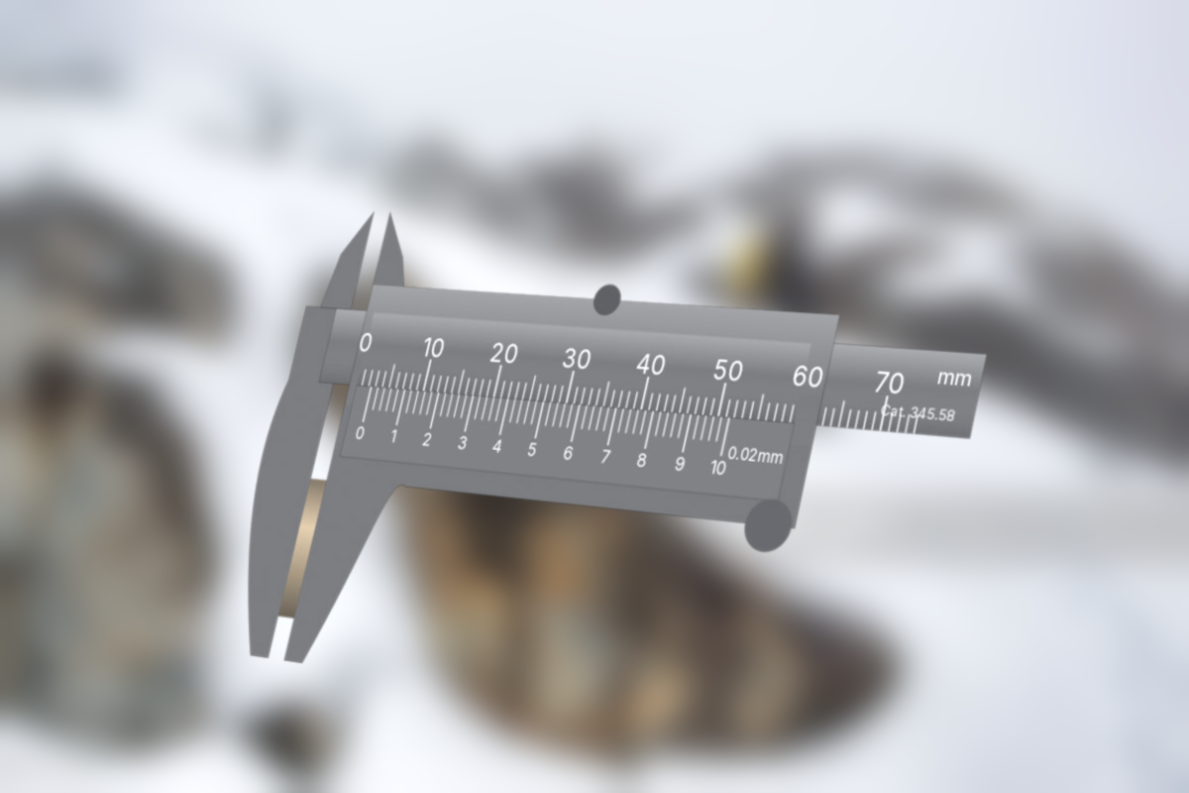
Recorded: 2.4 mm
